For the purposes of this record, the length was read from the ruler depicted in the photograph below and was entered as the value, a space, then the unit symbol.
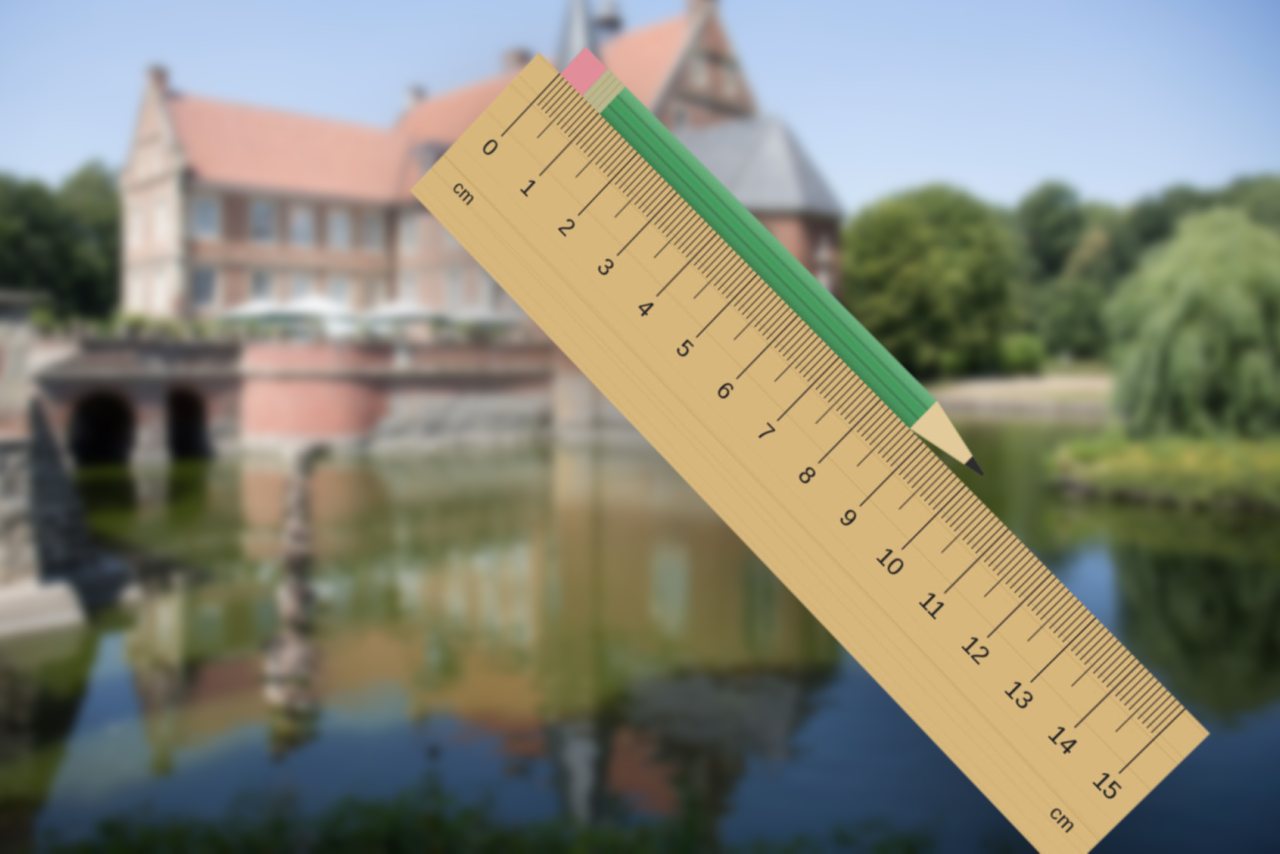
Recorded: 10.1 cm
